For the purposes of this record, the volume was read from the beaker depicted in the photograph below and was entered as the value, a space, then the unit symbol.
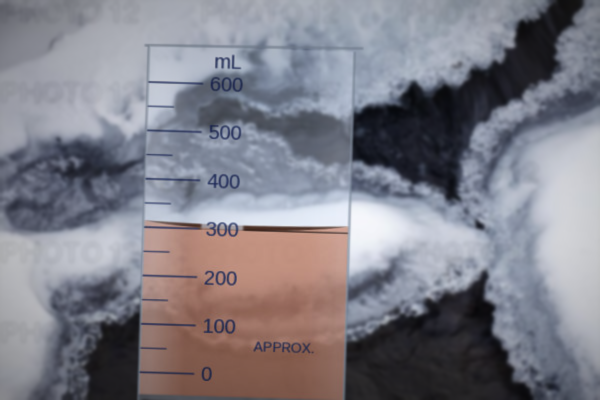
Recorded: 300 mL
